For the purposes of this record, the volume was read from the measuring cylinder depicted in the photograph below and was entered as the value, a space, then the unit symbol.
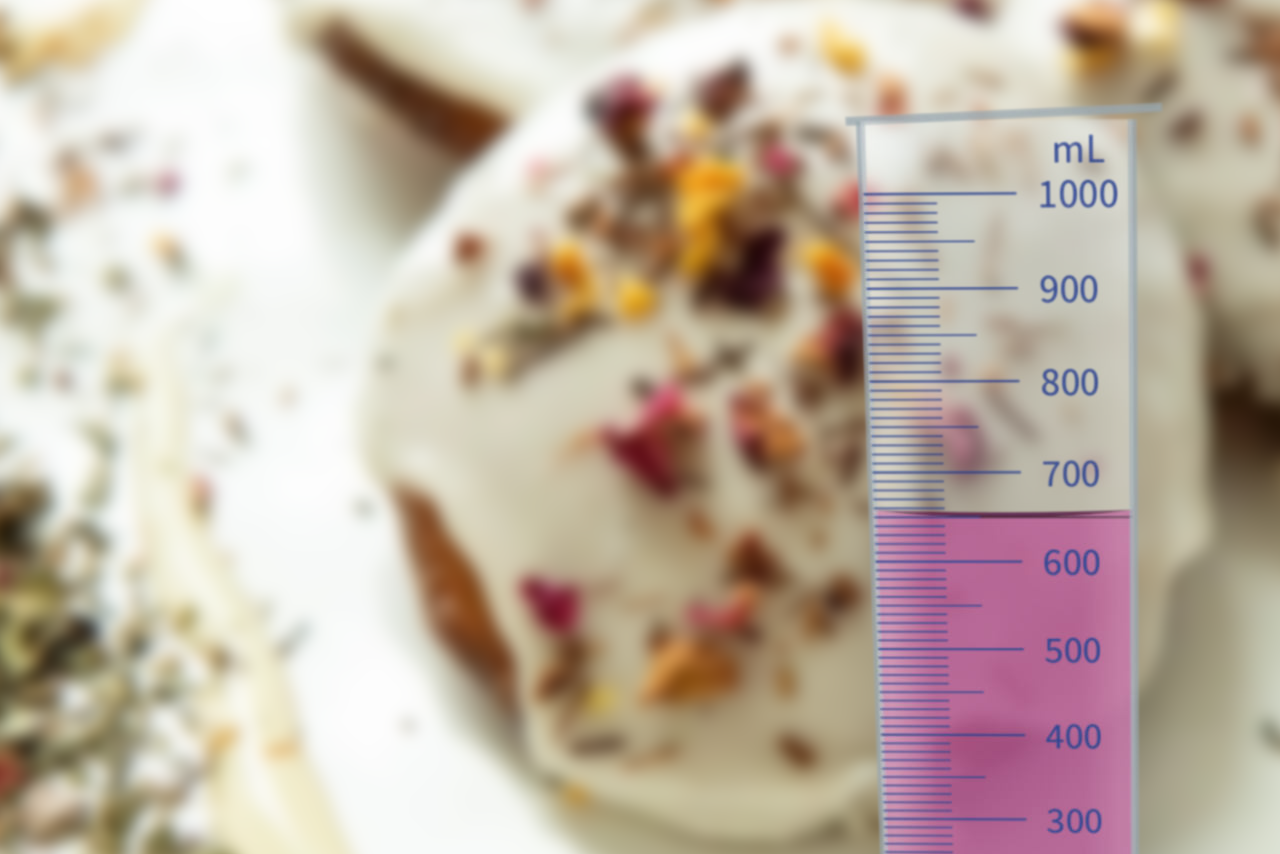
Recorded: 650 mL
